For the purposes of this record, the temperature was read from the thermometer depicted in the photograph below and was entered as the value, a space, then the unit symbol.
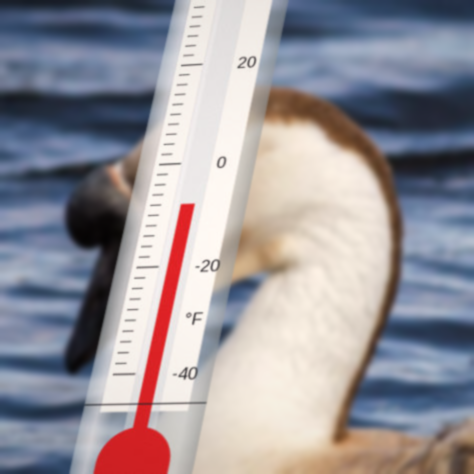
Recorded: -8 °F
